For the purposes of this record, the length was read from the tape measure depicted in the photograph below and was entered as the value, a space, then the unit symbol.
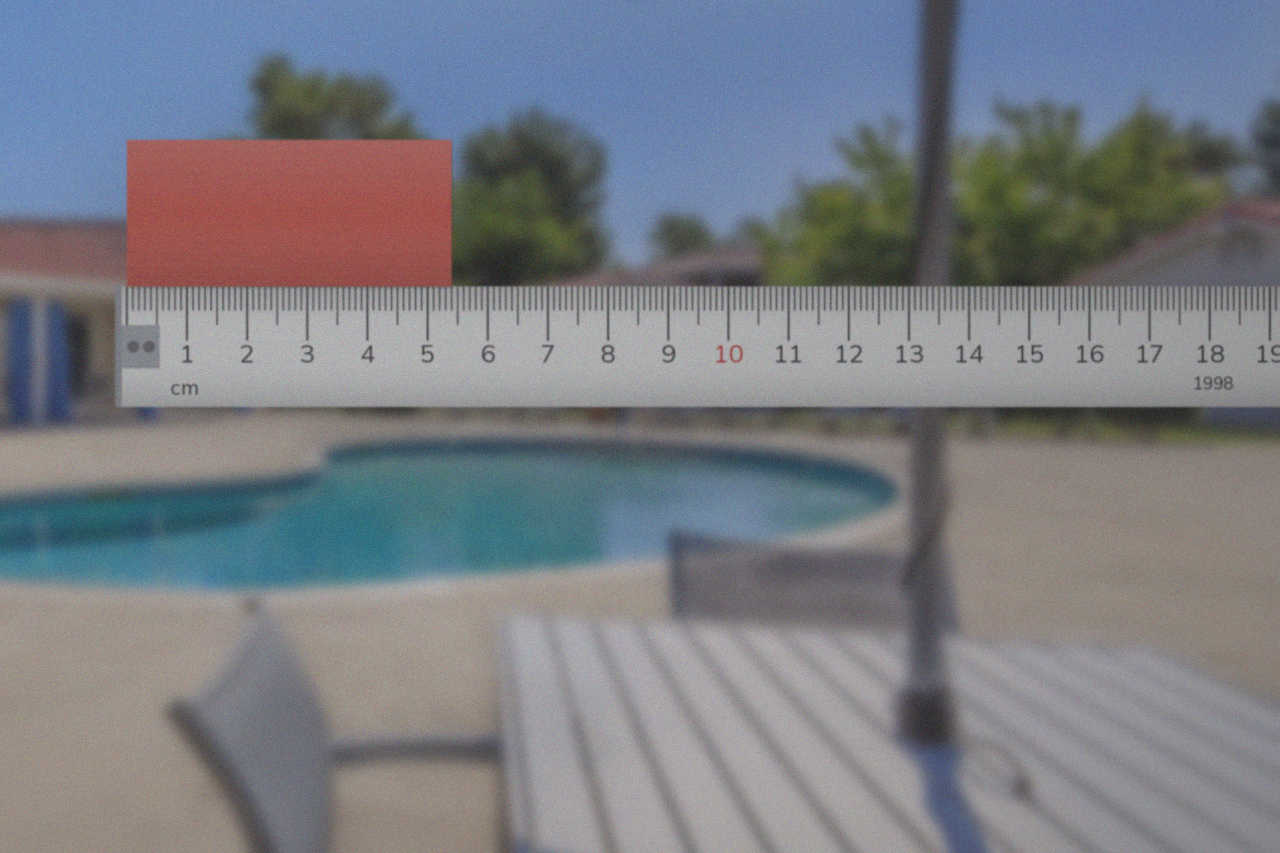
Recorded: 5.4 cm
